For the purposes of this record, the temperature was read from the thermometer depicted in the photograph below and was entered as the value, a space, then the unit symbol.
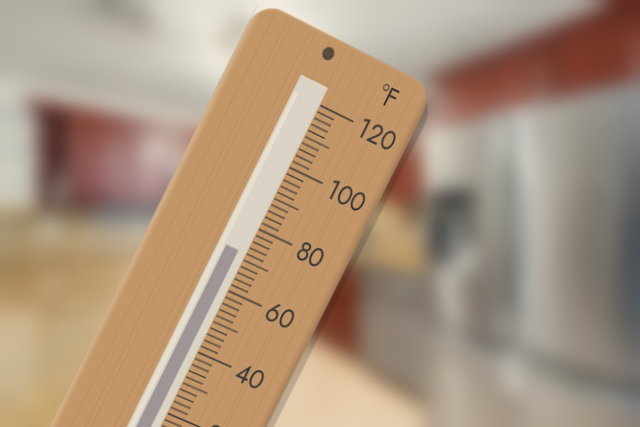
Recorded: 72 °F
